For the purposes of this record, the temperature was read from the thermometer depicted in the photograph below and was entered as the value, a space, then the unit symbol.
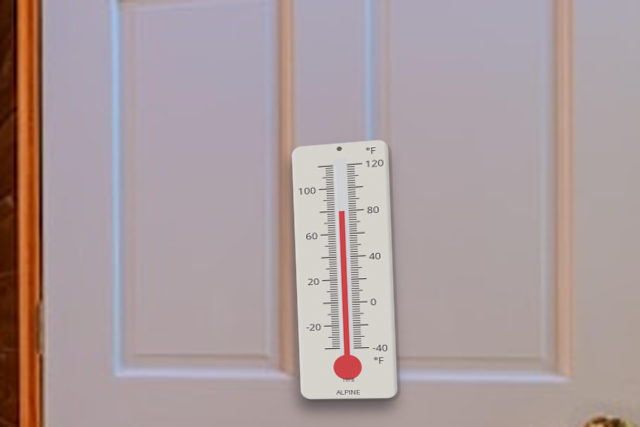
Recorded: 80 °F
